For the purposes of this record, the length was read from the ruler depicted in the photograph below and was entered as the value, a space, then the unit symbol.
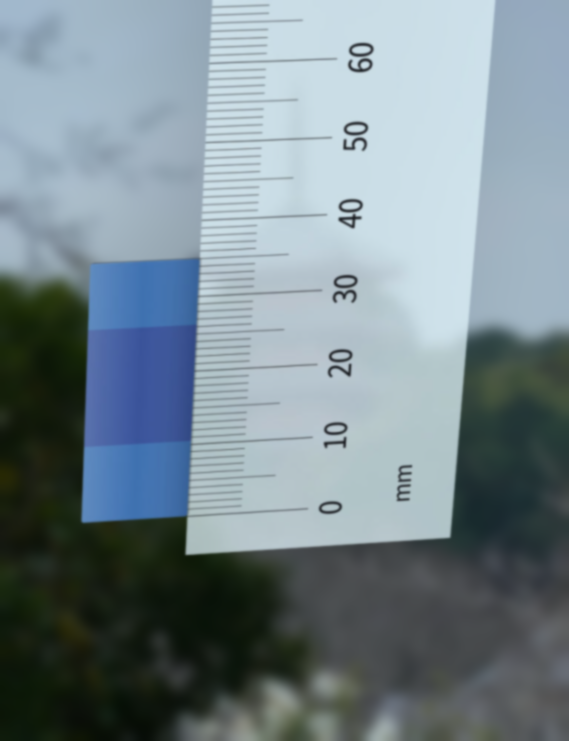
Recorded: 35 mm
